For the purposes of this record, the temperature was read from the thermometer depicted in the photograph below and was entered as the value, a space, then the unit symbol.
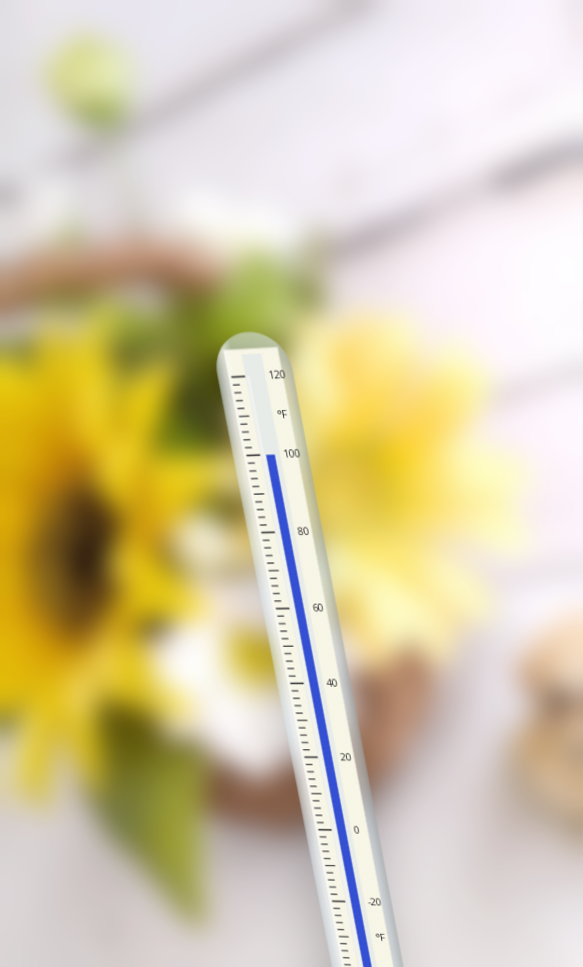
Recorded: 100 °F
